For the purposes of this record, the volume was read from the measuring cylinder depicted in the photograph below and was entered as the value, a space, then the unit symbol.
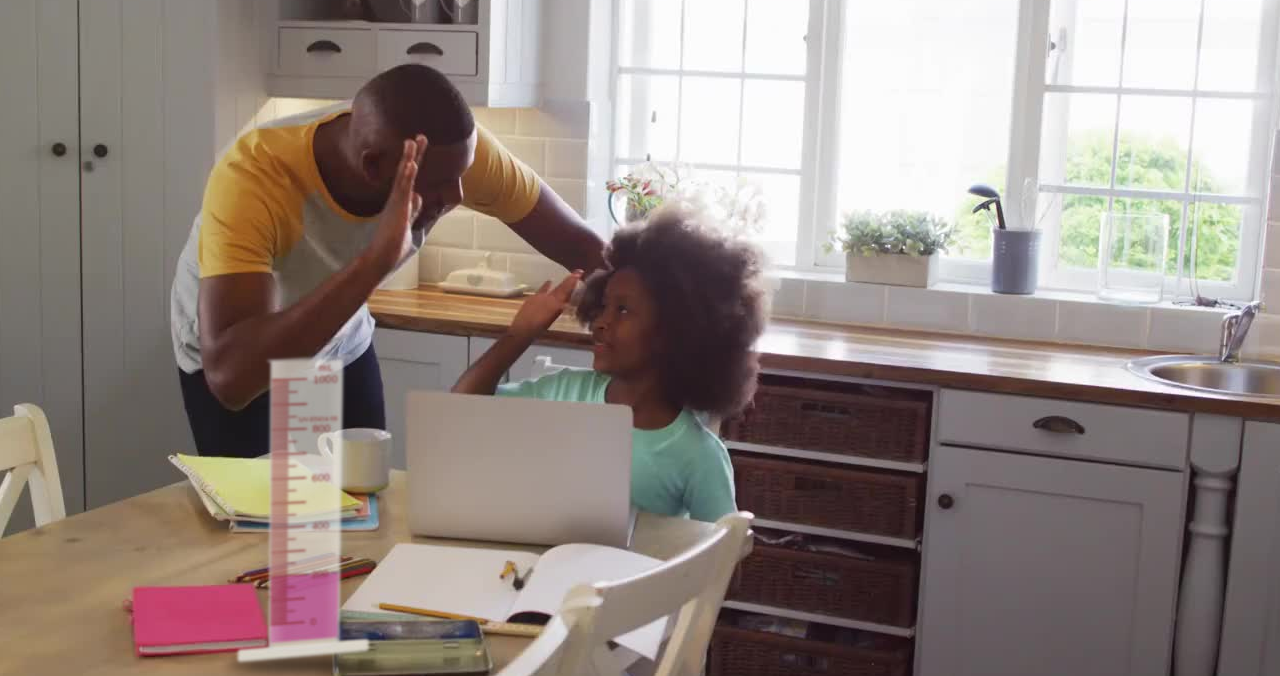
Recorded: 200 mL
